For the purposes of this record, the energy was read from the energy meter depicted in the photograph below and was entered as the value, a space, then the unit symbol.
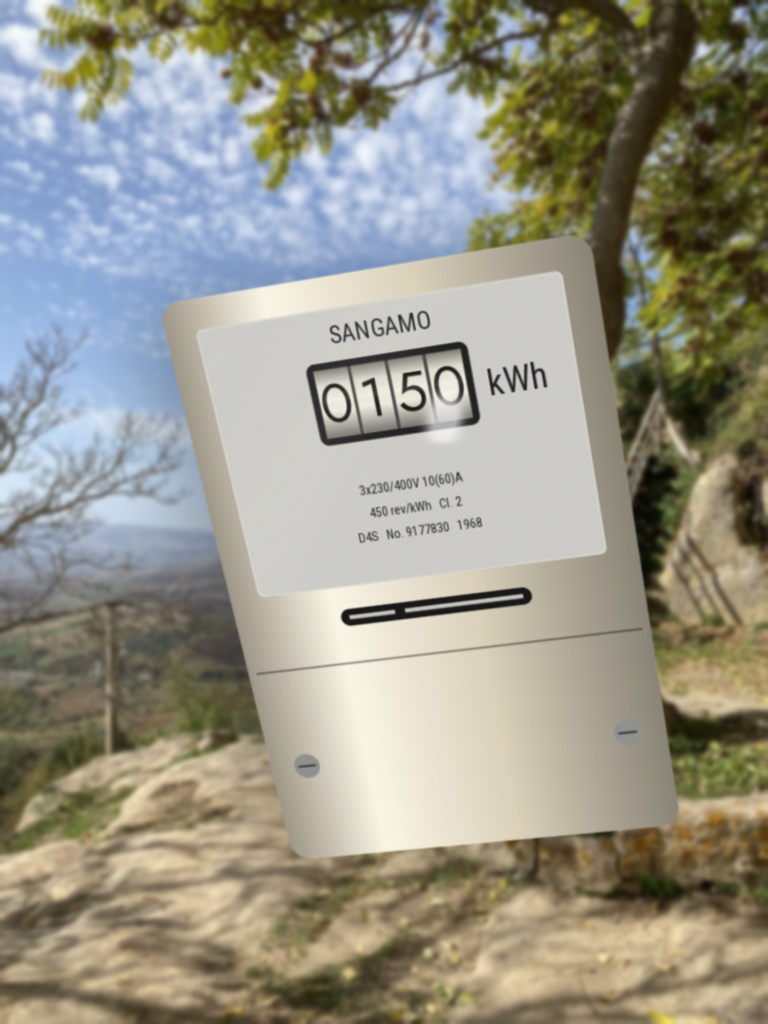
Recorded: 150 kWh
